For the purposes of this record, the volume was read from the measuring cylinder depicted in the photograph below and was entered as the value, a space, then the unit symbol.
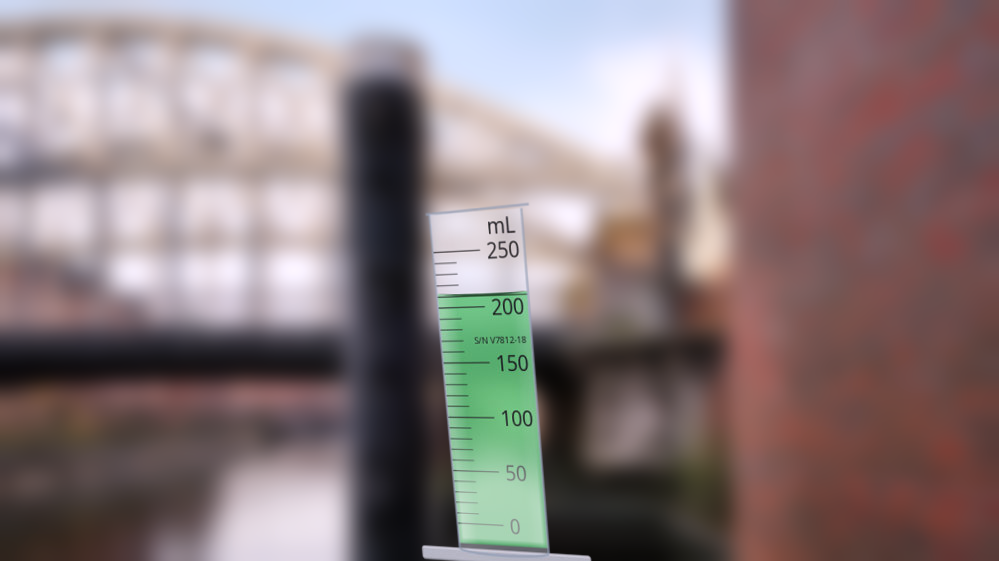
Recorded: 210 mL
